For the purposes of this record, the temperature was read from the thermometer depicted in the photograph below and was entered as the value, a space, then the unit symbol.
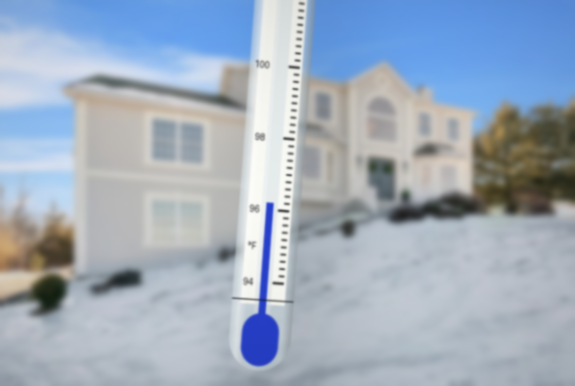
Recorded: 96.2 °F
